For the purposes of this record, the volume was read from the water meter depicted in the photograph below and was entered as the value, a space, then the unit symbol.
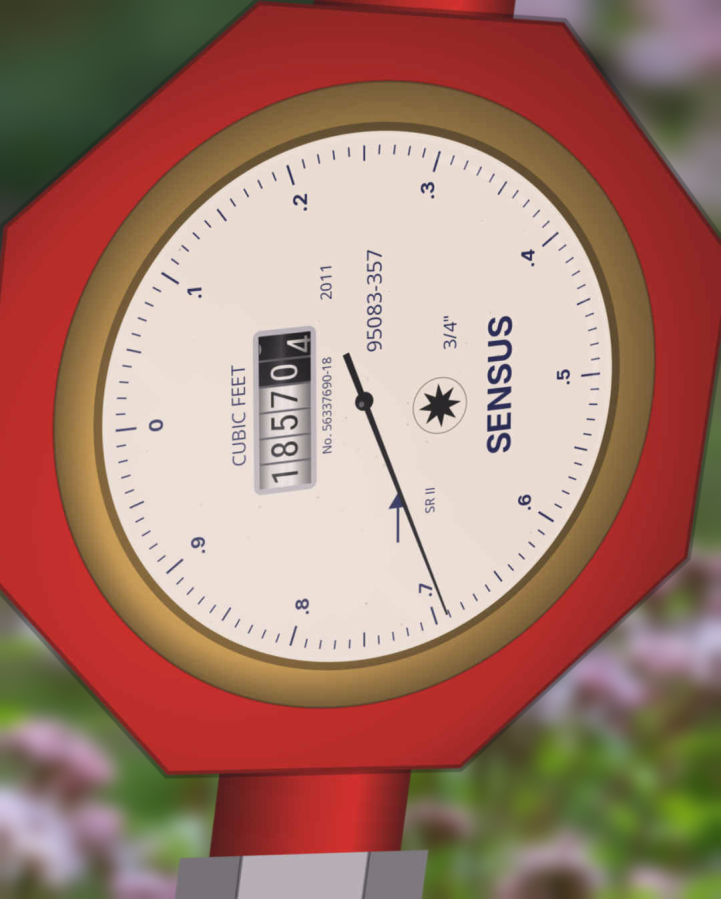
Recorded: 185703.69 ft³
